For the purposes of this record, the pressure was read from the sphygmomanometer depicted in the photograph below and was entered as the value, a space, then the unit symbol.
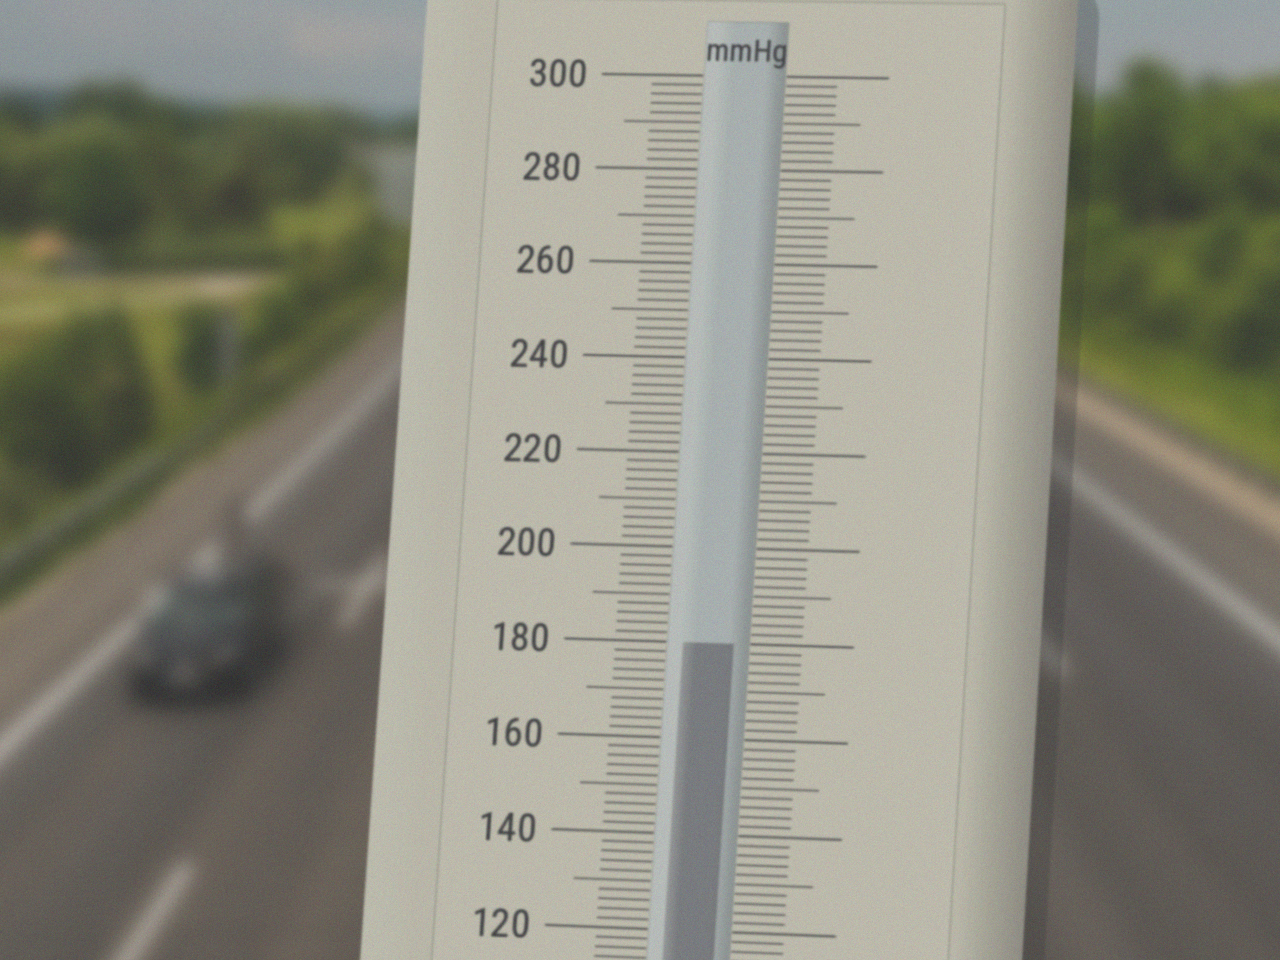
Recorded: 180 mmHg
